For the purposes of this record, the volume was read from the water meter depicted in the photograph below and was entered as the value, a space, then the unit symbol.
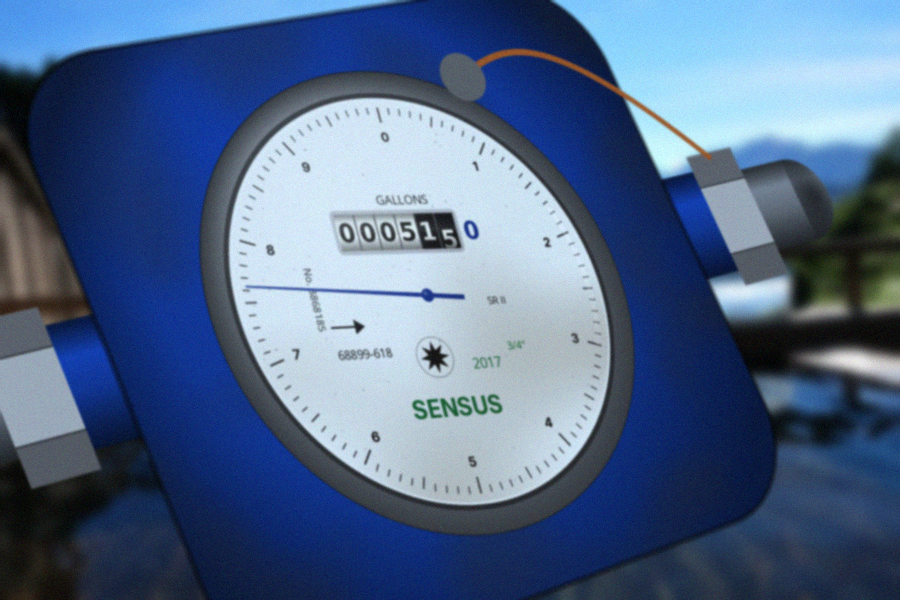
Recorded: 5147.6 gal
